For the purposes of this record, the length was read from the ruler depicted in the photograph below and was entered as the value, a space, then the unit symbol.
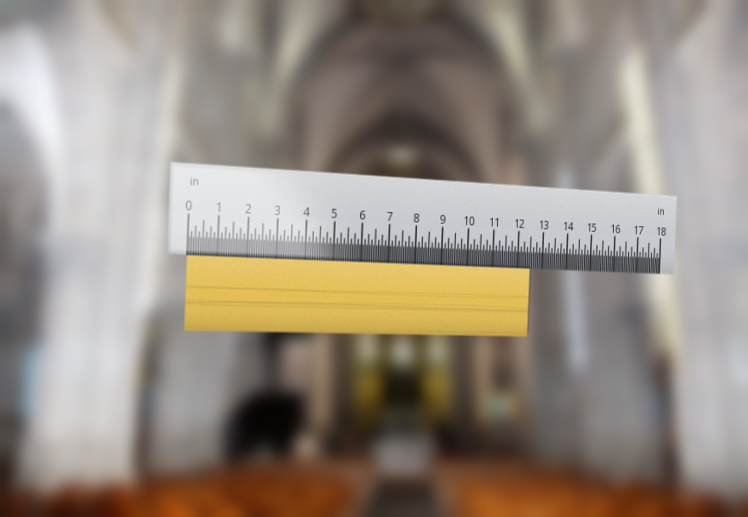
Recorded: 12.5 in
